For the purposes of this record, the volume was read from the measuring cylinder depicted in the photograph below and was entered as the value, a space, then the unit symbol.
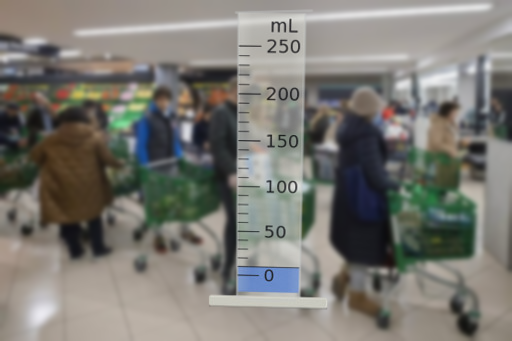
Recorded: 10 mL
